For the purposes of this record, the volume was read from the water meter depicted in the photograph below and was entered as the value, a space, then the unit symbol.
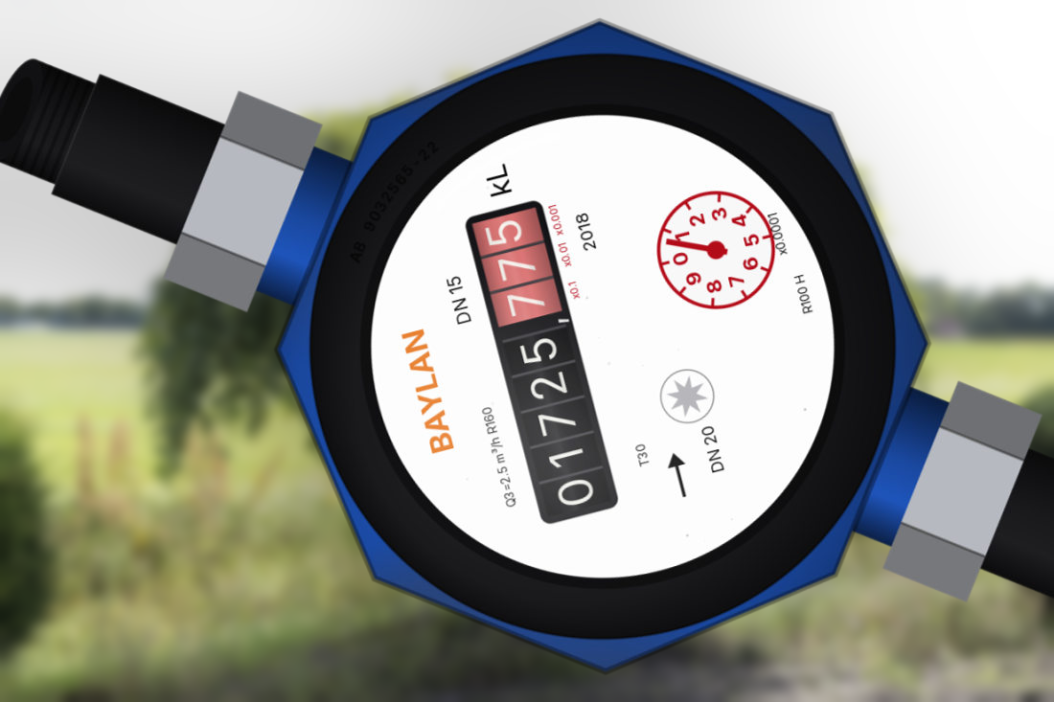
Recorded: 1725.7750 kL
